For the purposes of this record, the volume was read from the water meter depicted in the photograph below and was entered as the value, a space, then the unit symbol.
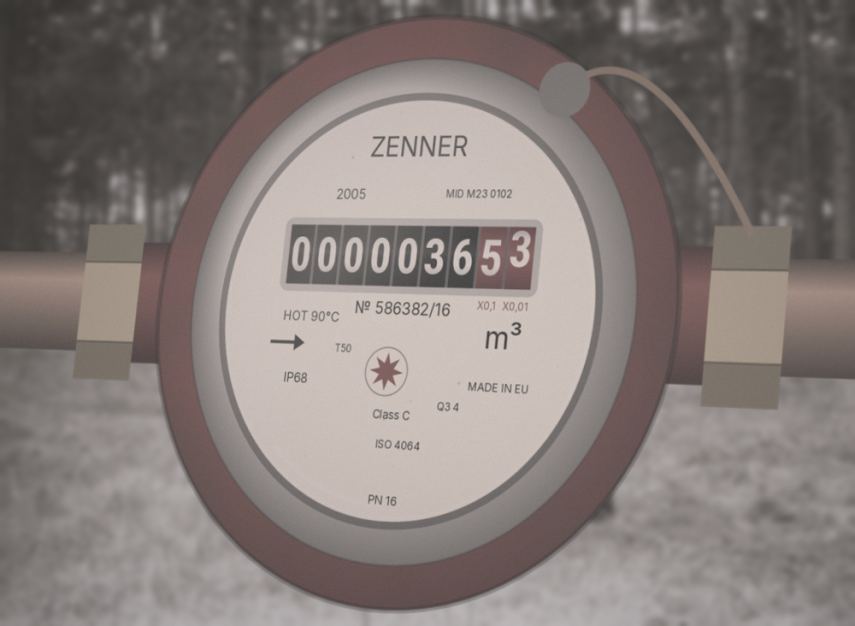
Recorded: 36.53 m³
